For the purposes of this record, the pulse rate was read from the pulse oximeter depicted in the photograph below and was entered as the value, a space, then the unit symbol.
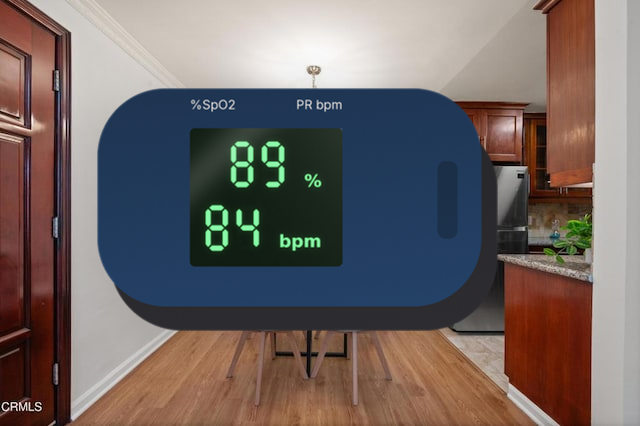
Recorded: 84 bpm
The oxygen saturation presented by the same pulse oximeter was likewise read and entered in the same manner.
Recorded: 89 %
